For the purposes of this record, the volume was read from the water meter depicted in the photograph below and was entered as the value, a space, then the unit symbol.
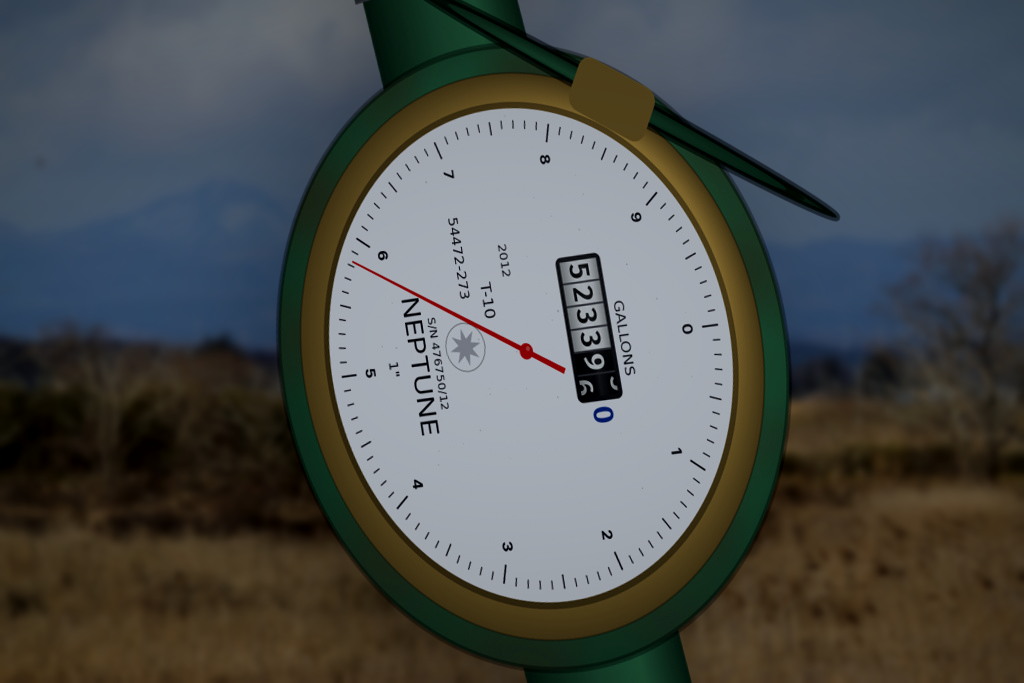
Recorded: 5233955.8 gal
